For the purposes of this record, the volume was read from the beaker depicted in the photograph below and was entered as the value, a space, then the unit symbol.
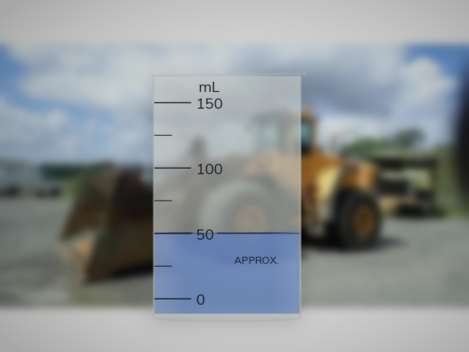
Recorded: 50 mL
